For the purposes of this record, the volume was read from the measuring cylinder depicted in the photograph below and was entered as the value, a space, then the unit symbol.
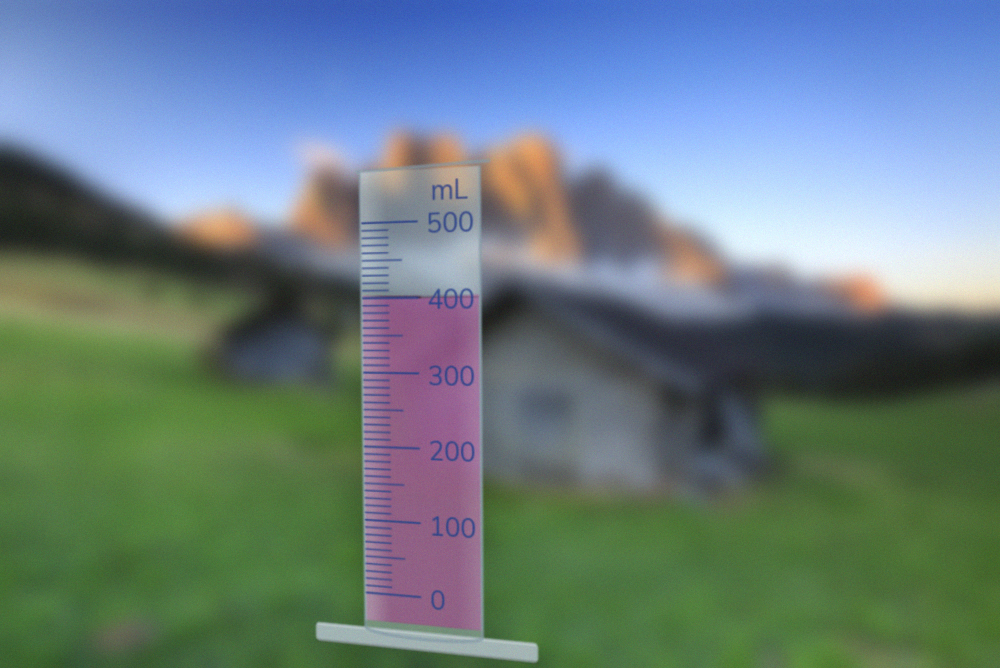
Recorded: 400 mL
